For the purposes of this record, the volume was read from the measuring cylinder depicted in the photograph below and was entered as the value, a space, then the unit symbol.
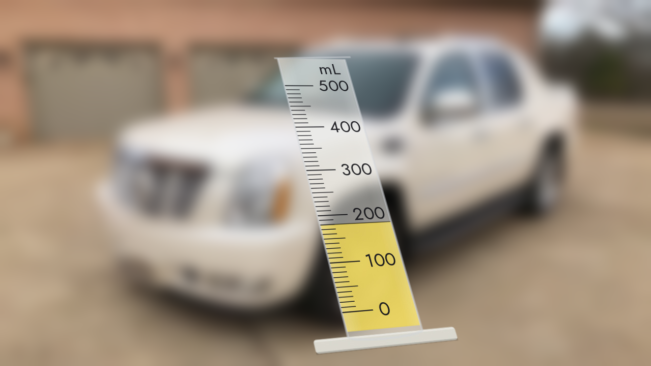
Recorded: 180 mL
